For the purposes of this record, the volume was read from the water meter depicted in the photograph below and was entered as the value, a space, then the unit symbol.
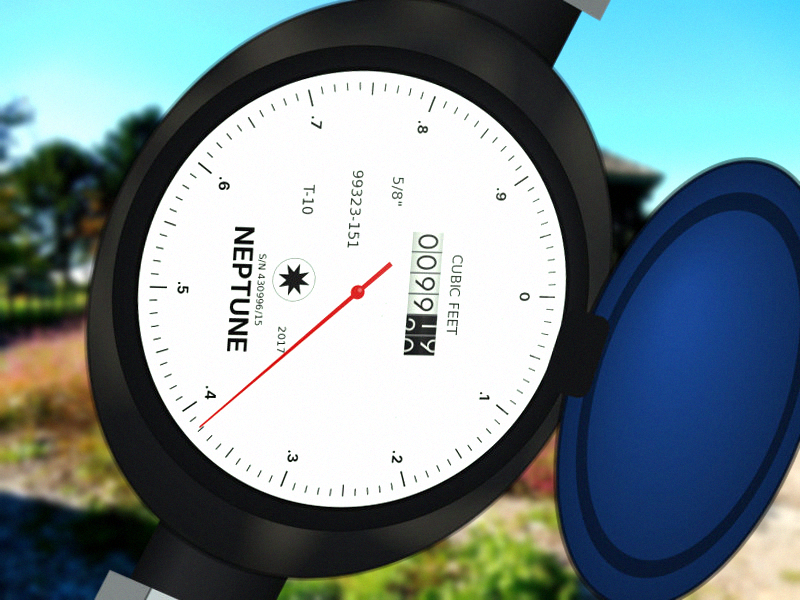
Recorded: 9919.38 ft³
